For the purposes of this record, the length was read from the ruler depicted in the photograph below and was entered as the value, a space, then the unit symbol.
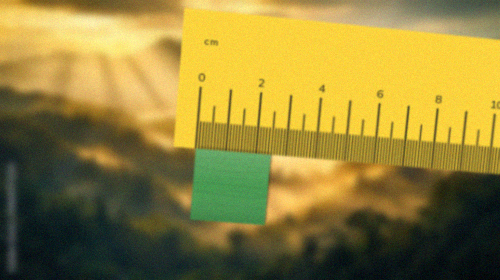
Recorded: 2.5 cm
